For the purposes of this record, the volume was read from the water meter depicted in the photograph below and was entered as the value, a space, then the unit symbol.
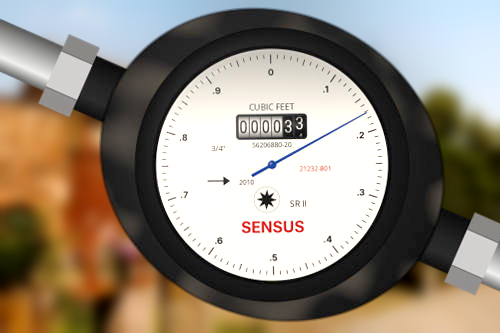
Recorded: 33.17 ft³
